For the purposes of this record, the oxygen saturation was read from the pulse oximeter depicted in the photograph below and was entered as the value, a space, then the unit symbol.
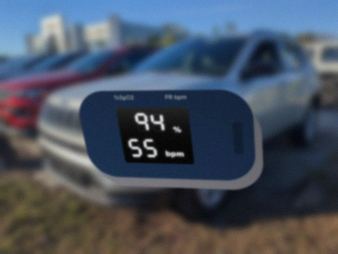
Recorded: 94 %
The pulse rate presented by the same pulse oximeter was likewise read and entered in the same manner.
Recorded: 55 bpm
